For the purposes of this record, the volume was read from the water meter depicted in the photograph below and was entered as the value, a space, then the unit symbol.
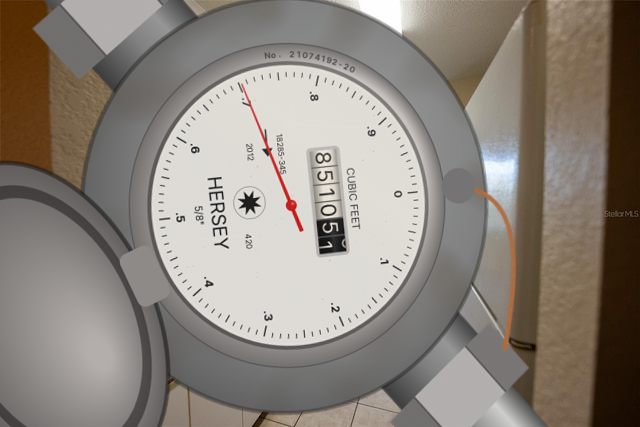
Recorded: 851050.70 ft³
